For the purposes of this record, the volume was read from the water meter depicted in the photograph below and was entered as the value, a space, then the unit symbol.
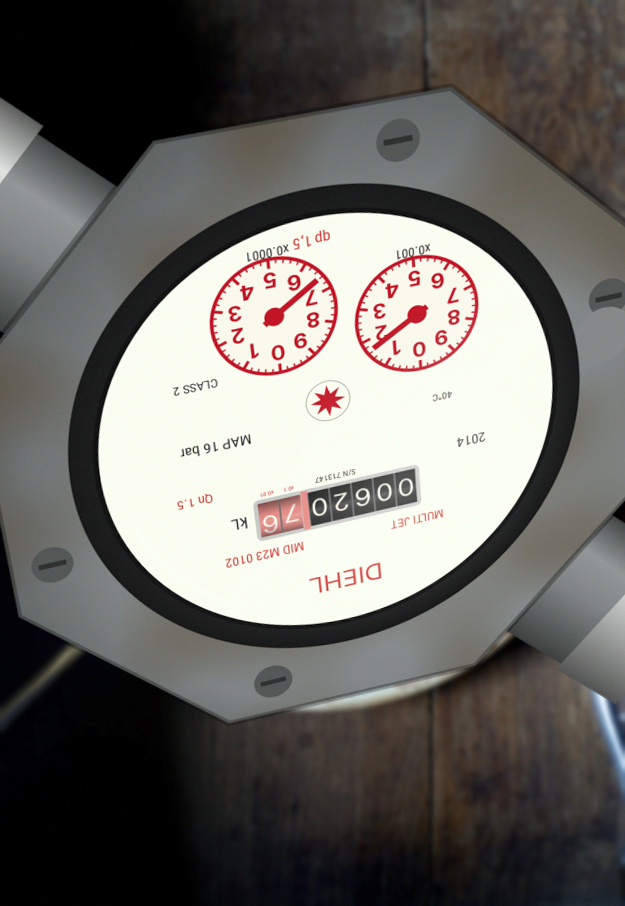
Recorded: 620.7616 kL
